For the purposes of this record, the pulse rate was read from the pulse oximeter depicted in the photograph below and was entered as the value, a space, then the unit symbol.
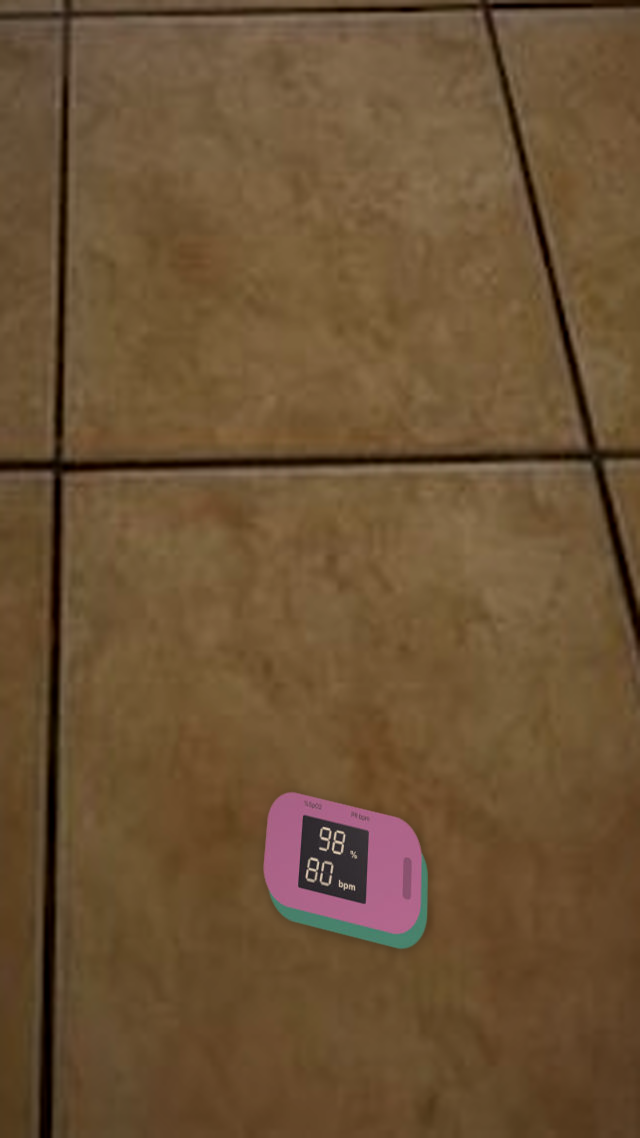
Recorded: 80 bpm
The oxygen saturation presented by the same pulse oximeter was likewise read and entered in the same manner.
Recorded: 98 %
